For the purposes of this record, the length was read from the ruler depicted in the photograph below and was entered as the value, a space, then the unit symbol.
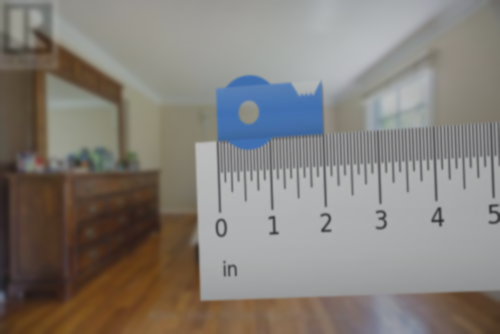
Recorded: 2 in
